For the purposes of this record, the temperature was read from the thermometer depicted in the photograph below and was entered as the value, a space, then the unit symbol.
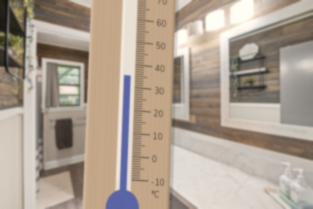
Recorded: 35 °C
